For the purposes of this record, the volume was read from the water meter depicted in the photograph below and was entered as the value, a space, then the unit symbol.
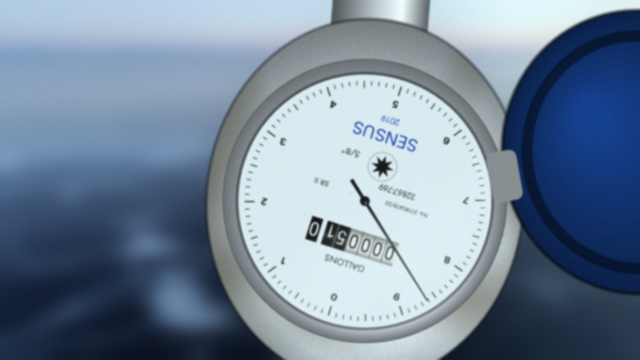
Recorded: 508.6 gal
